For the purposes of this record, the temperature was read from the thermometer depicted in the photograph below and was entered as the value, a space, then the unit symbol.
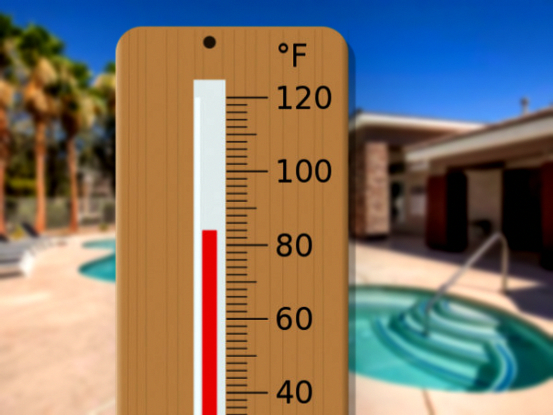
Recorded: 84 °F
